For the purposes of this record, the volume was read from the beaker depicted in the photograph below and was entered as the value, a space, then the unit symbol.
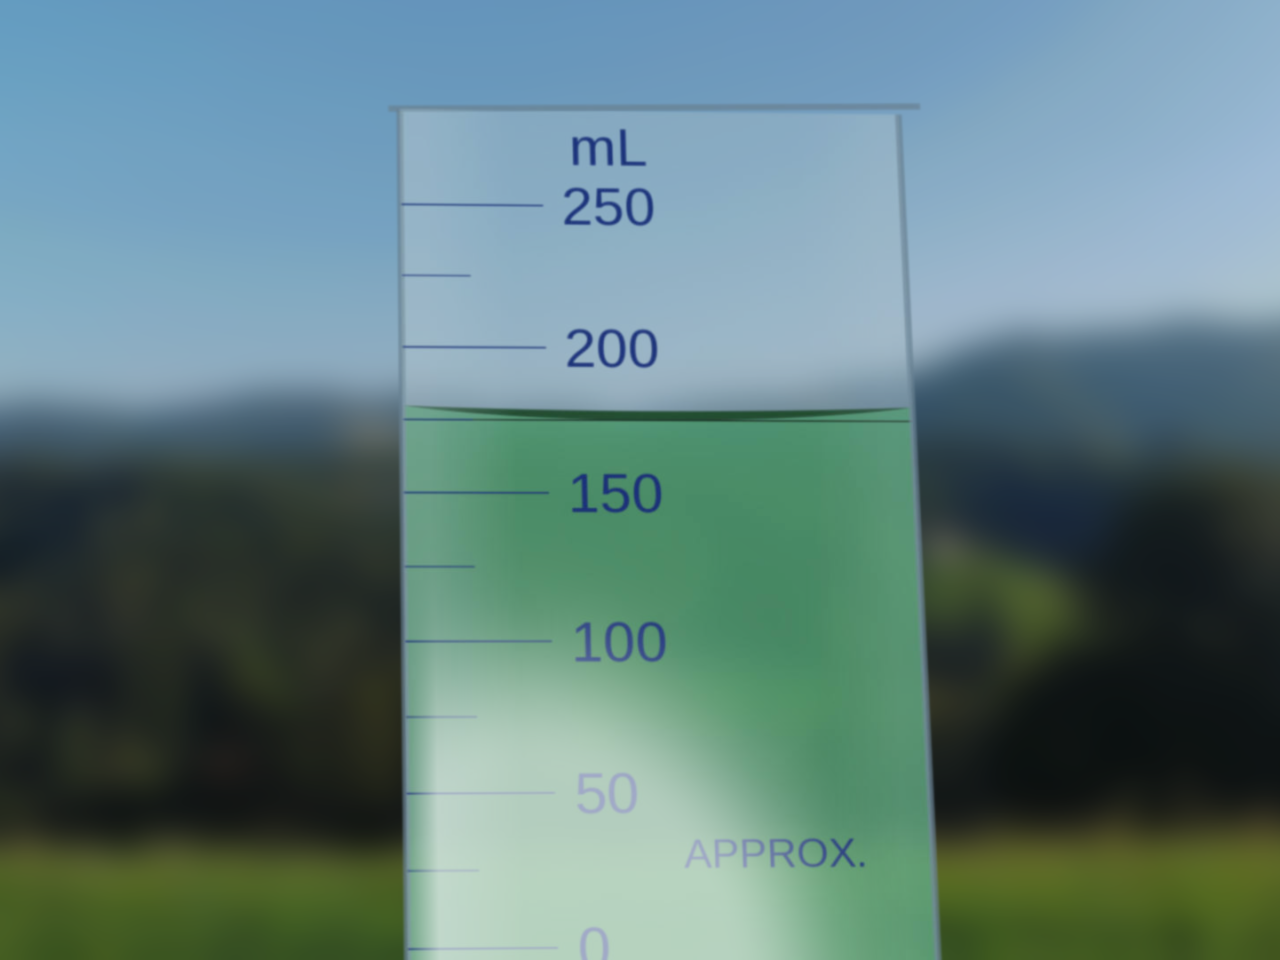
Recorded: 175 mL
